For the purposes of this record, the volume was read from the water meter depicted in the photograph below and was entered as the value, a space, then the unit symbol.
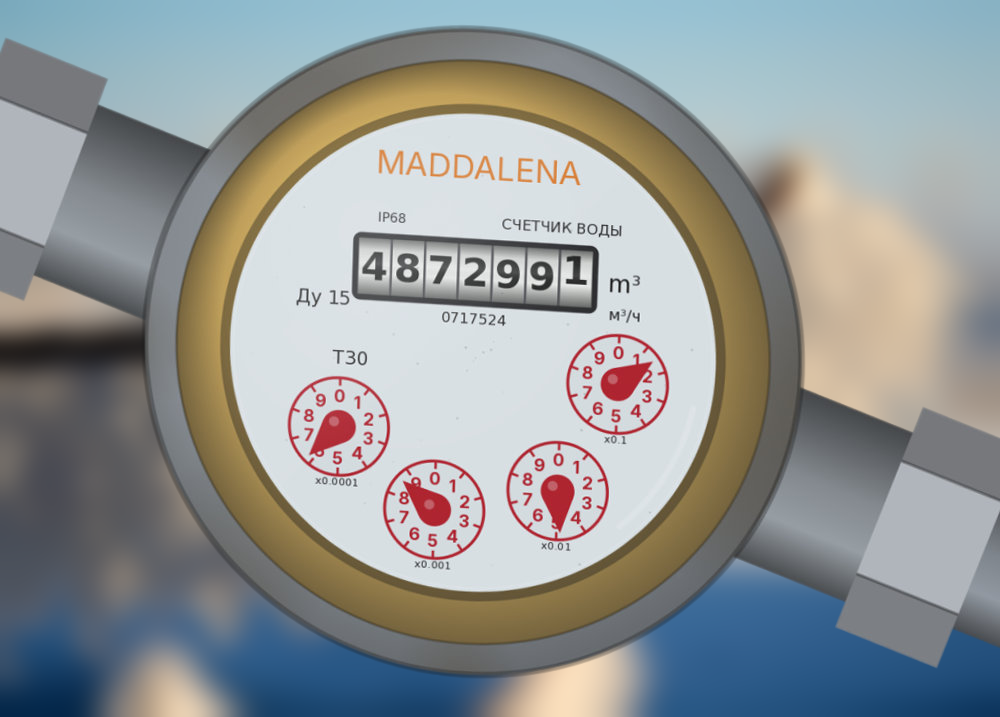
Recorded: 4872991.1486 m³
